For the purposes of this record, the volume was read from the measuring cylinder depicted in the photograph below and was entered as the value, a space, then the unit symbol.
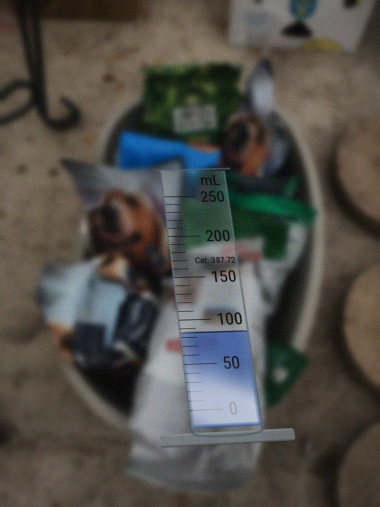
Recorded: 85 mL
